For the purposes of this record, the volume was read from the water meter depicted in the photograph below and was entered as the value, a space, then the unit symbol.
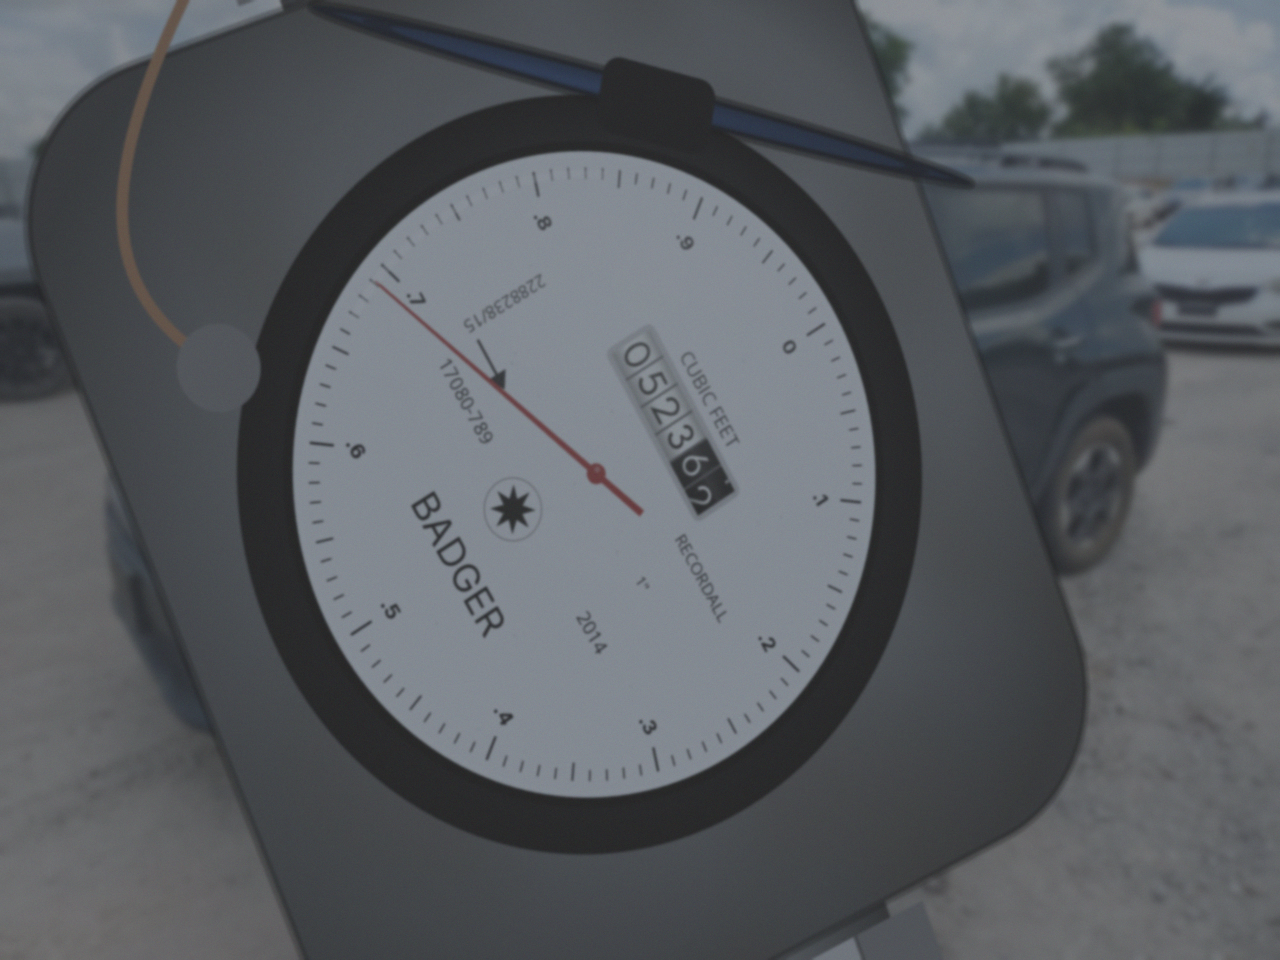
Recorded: 52361.69 ft³
